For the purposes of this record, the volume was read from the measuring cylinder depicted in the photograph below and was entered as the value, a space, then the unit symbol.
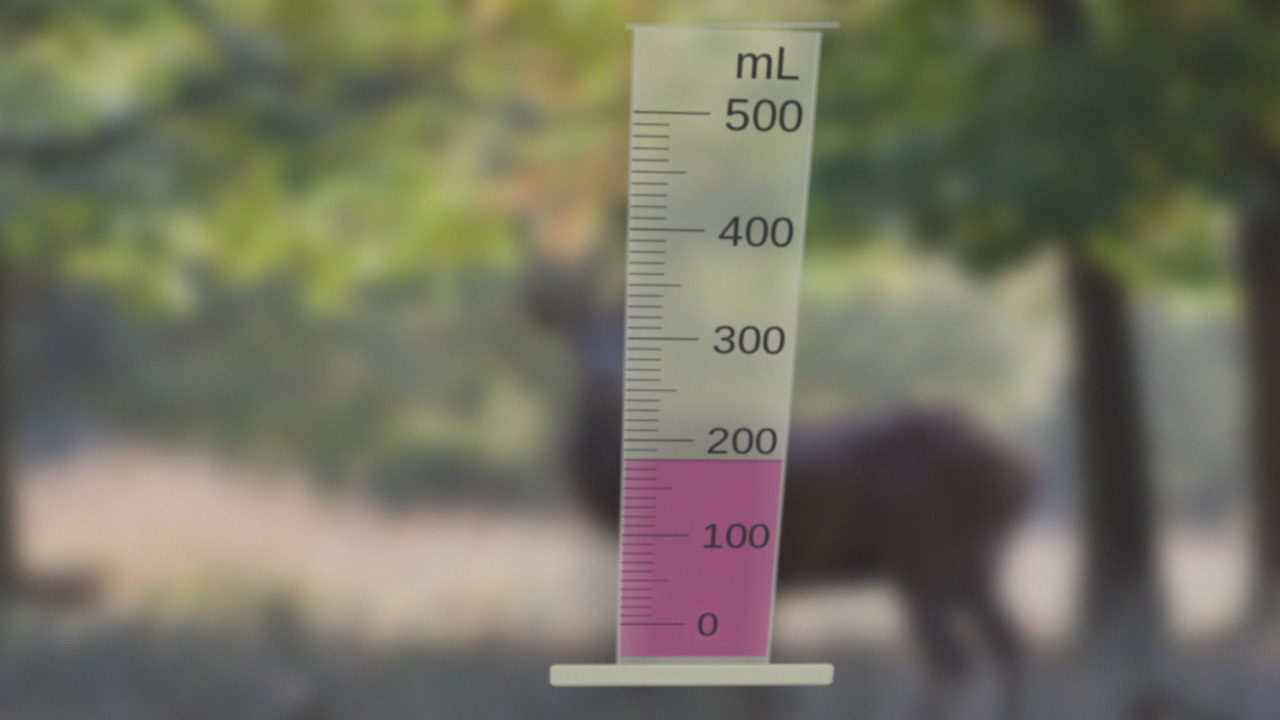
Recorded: 180 mL
